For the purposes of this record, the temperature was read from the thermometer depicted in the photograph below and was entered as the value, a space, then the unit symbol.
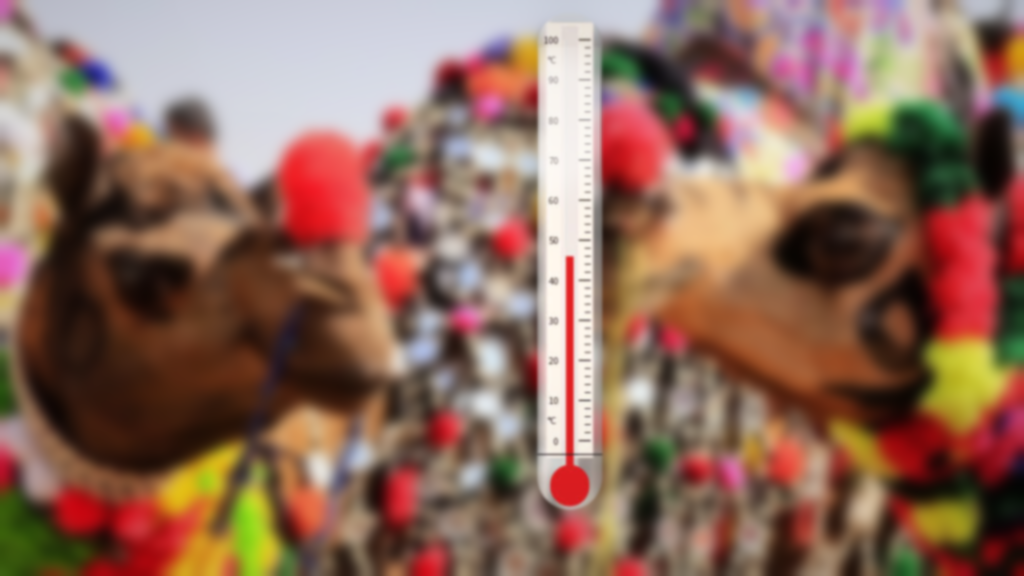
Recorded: 46 °C
